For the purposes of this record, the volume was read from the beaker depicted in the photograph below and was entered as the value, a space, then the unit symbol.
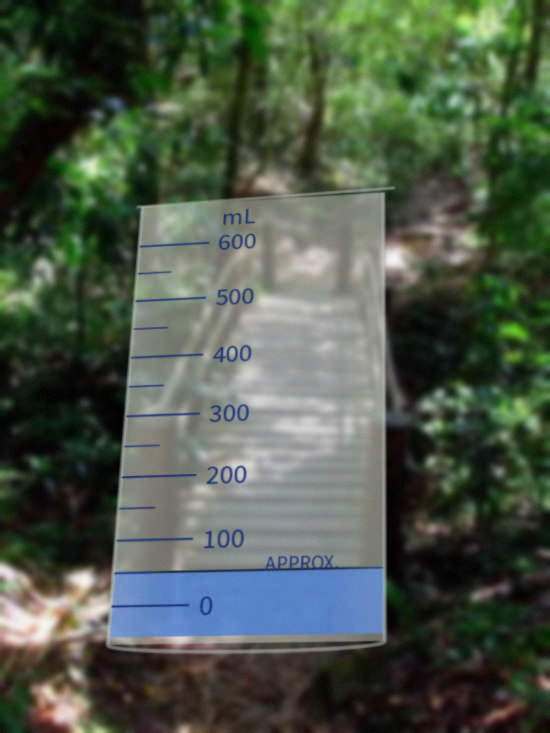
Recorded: 50 mL
